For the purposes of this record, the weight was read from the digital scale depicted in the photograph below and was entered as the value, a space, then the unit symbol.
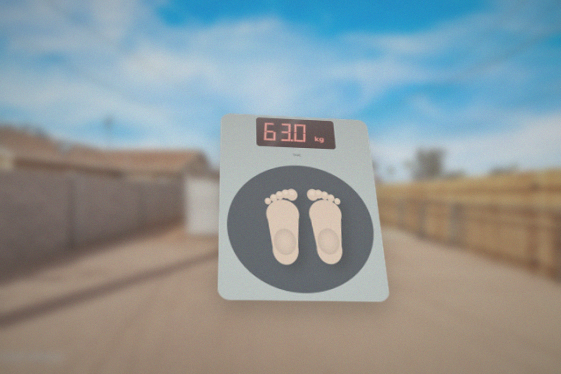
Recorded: 63.0 kg
